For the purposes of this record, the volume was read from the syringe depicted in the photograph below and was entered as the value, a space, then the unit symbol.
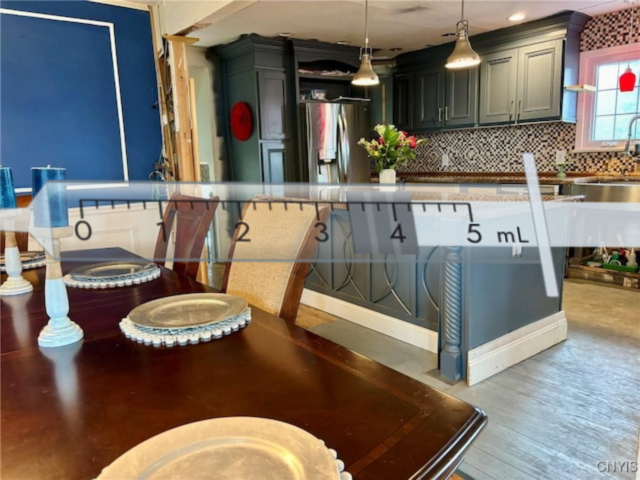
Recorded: 3.4 mL
